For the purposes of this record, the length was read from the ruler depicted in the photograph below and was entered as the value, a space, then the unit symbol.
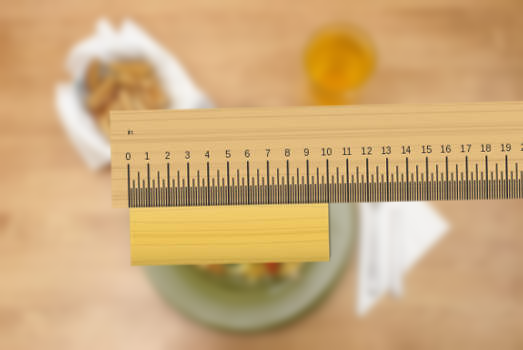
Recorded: 10 in
